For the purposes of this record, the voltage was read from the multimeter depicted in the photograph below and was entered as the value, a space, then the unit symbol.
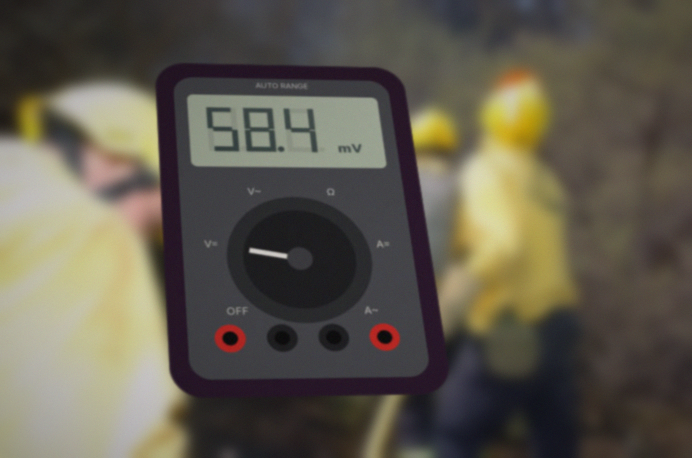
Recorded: 58.4 mV
